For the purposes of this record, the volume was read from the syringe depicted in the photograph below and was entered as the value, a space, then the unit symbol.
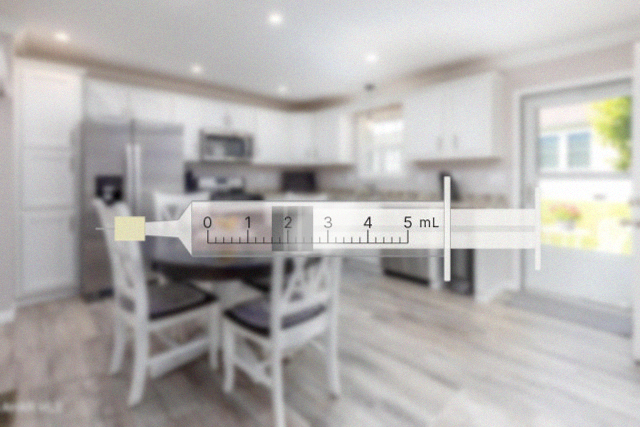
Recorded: 1.6 mL
